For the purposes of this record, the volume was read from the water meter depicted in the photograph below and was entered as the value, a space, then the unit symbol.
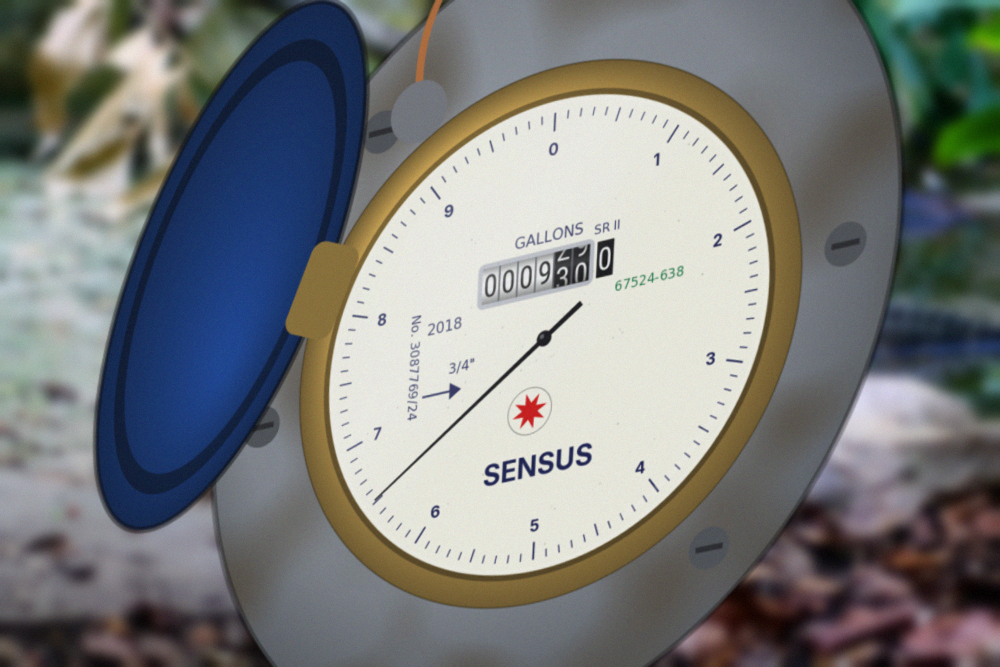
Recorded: 9296.5 gal
